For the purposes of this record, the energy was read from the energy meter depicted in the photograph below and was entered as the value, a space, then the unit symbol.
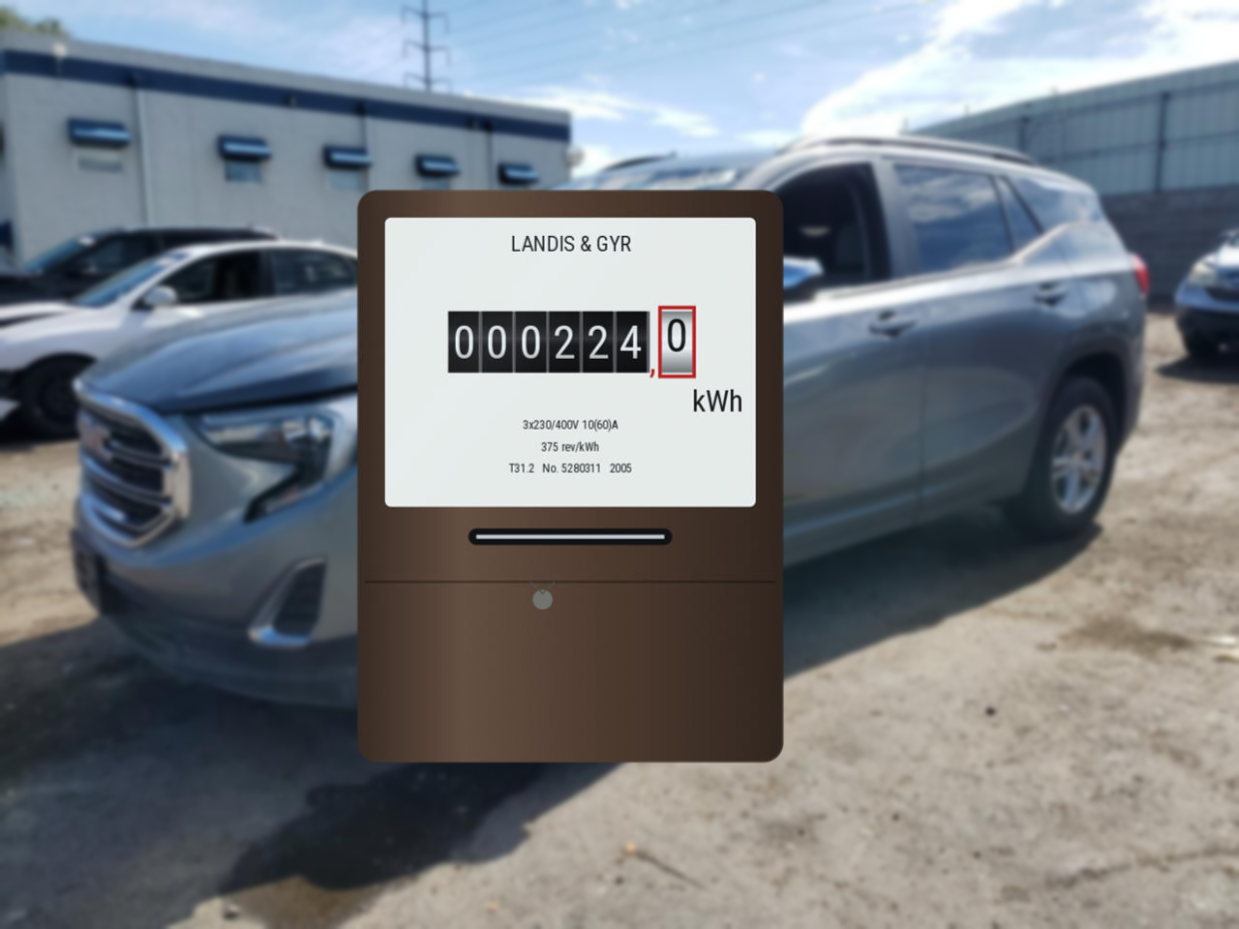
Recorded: 224.0 kWh
